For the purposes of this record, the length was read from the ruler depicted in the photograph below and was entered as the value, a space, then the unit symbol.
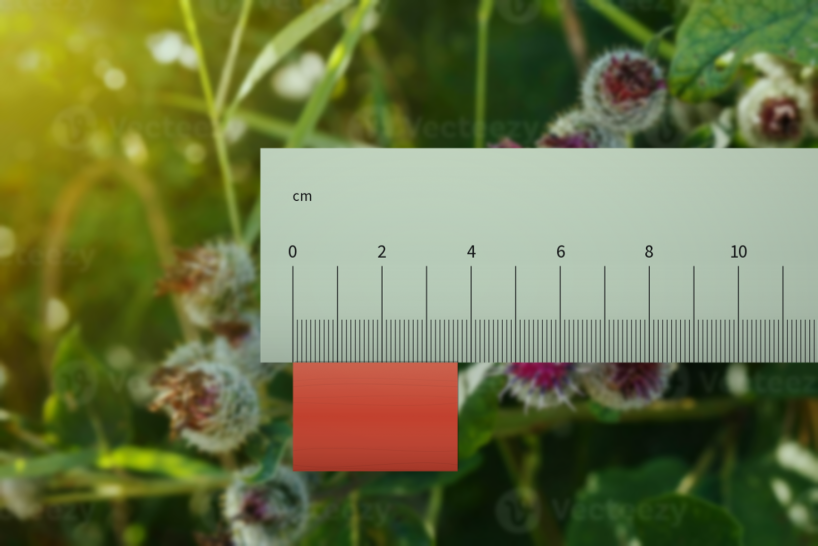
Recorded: 3.7 cm
